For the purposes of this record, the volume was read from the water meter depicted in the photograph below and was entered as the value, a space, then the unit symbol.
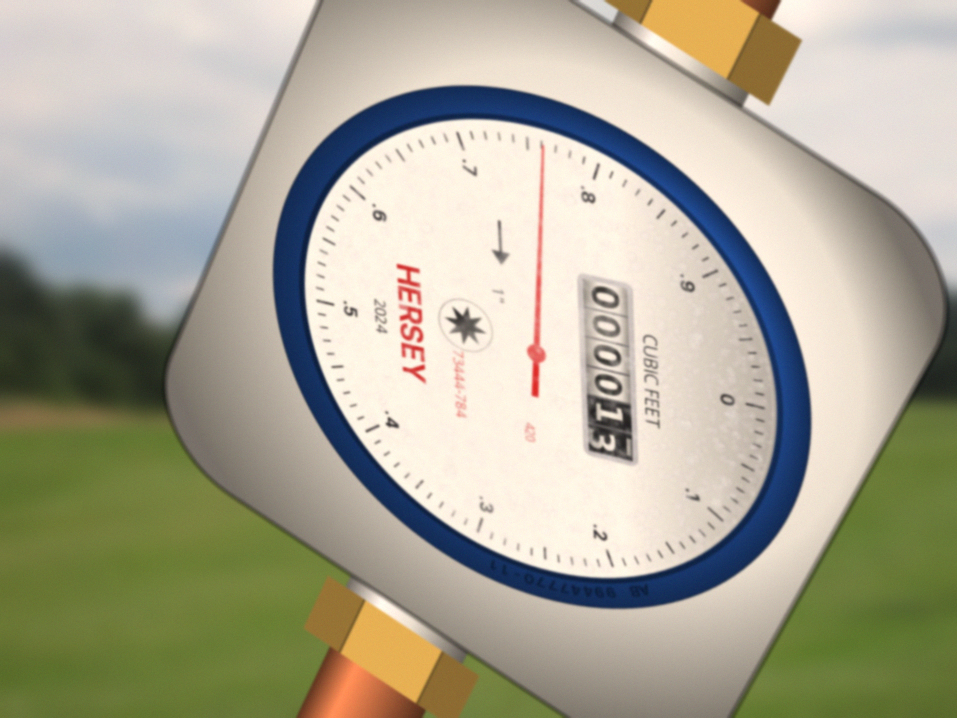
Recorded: 12.76 ft³
